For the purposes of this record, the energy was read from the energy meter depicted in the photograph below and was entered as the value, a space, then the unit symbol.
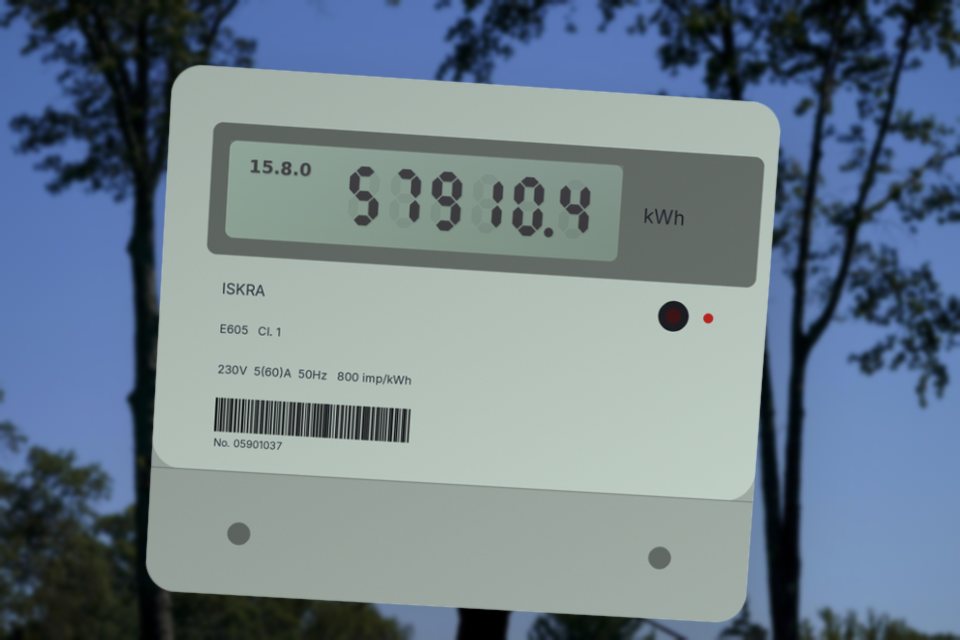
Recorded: 57910.4 kWh
